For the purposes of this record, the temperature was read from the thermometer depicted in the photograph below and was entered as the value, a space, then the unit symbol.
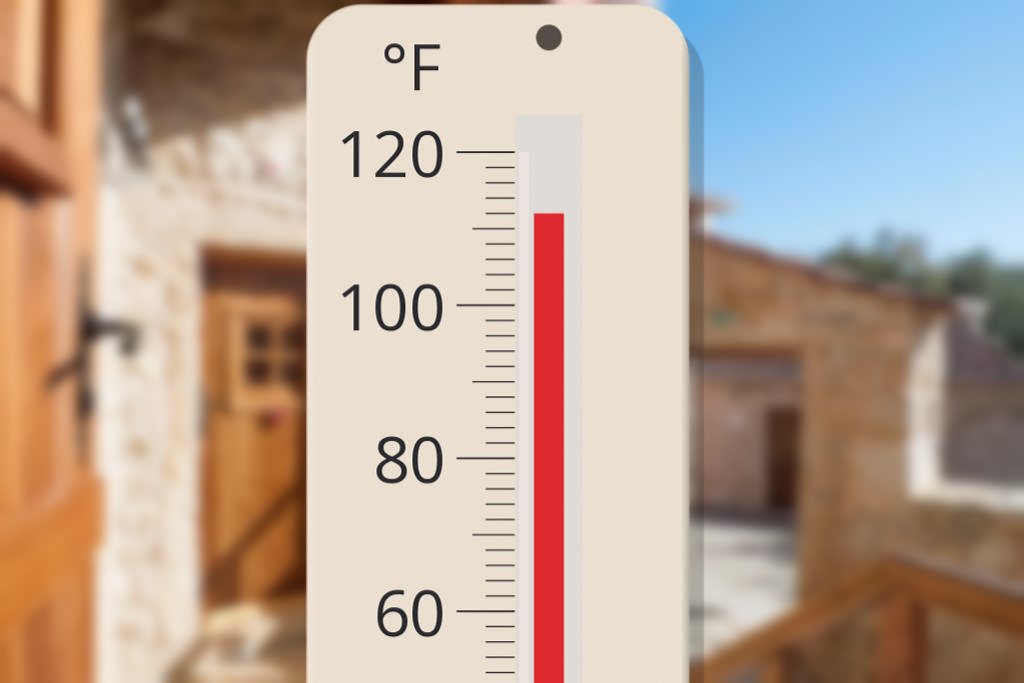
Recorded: 112 °F
